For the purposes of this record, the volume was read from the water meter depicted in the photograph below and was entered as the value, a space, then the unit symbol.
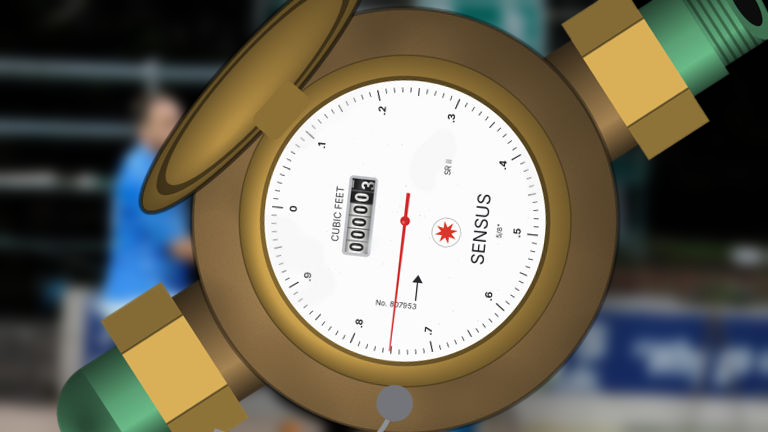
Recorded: 2.75 ft³
